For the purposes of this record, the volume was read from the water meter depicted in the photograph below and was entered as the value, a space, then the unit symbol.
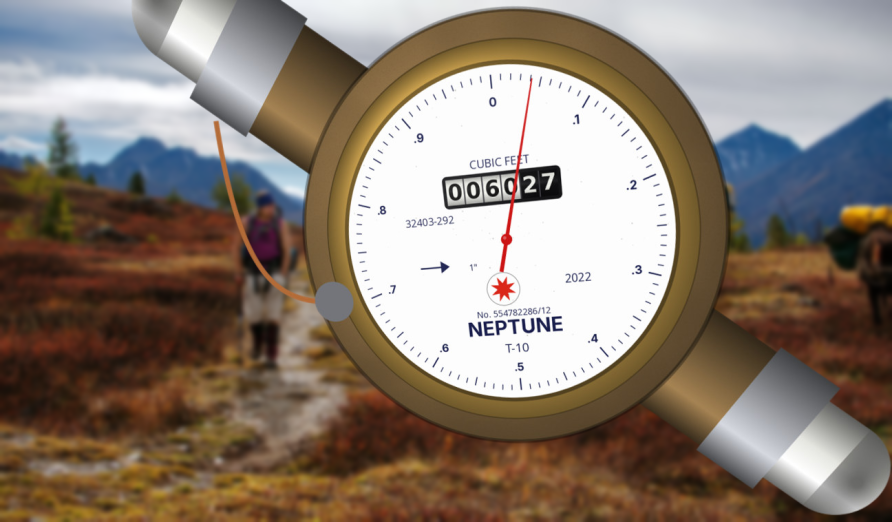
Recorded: 6027.04 ft³
